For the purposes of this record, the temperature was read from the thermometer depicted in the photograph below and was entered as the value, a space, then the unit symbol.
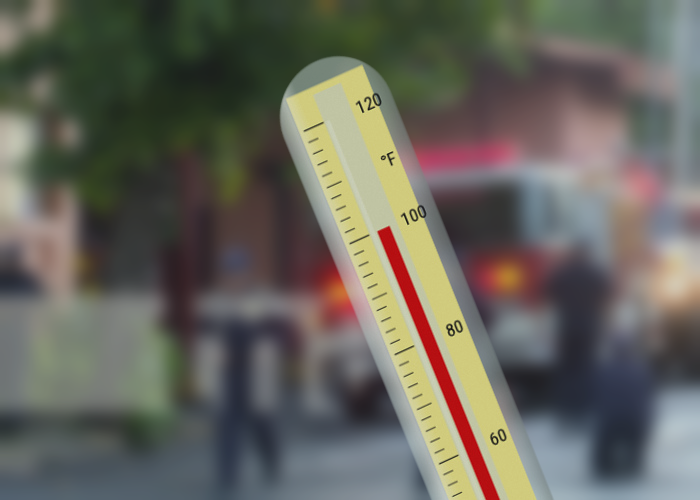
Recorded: 100 °F
